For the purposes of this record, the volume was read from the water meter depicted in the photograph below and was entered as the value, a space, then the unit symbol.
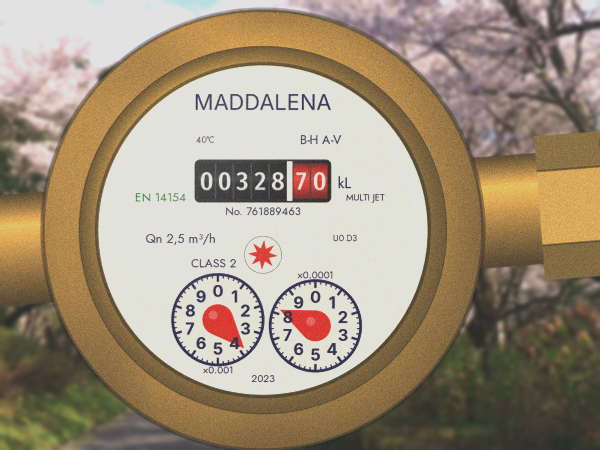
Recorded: 328.7038 kL
